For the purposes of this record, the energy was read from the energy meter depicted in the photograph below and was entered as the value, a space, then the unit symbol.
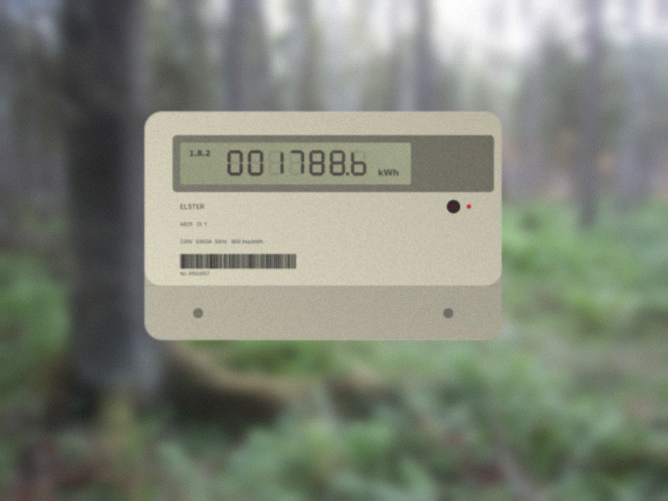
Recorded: 1788.6 kWh
